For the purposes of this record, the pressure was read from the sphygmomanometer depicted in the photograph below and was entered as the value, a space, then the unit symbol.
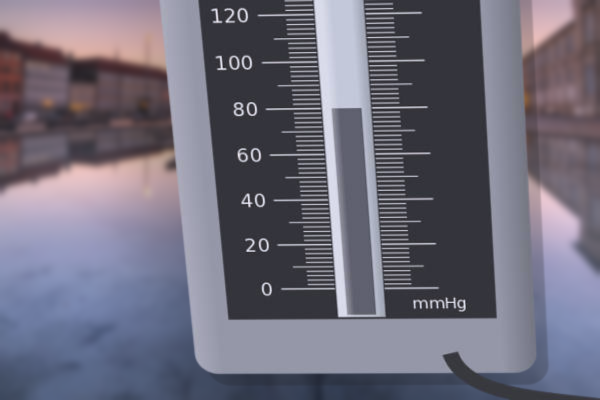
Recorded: 80 mmHg
